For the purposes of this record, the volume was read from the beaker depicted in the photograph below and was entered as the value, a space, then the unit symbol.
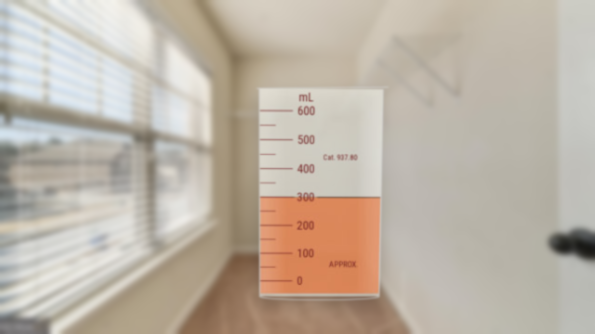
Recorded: 300 mL
